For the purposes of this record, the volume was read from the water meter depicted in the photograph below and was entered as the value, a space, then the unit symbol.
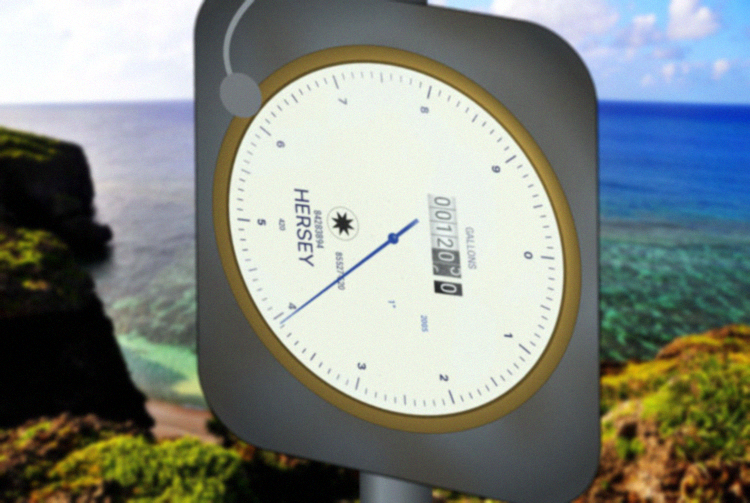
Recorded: 12053.9 gal
